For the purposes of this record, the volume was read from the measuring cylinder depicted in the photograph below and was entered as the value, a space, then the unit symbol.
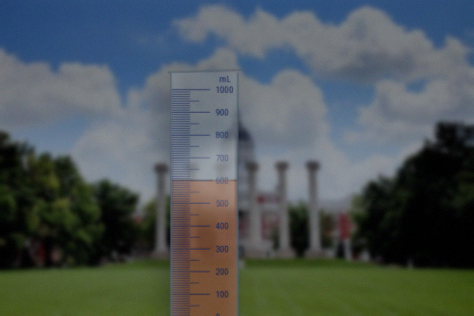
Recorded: 600 mL
